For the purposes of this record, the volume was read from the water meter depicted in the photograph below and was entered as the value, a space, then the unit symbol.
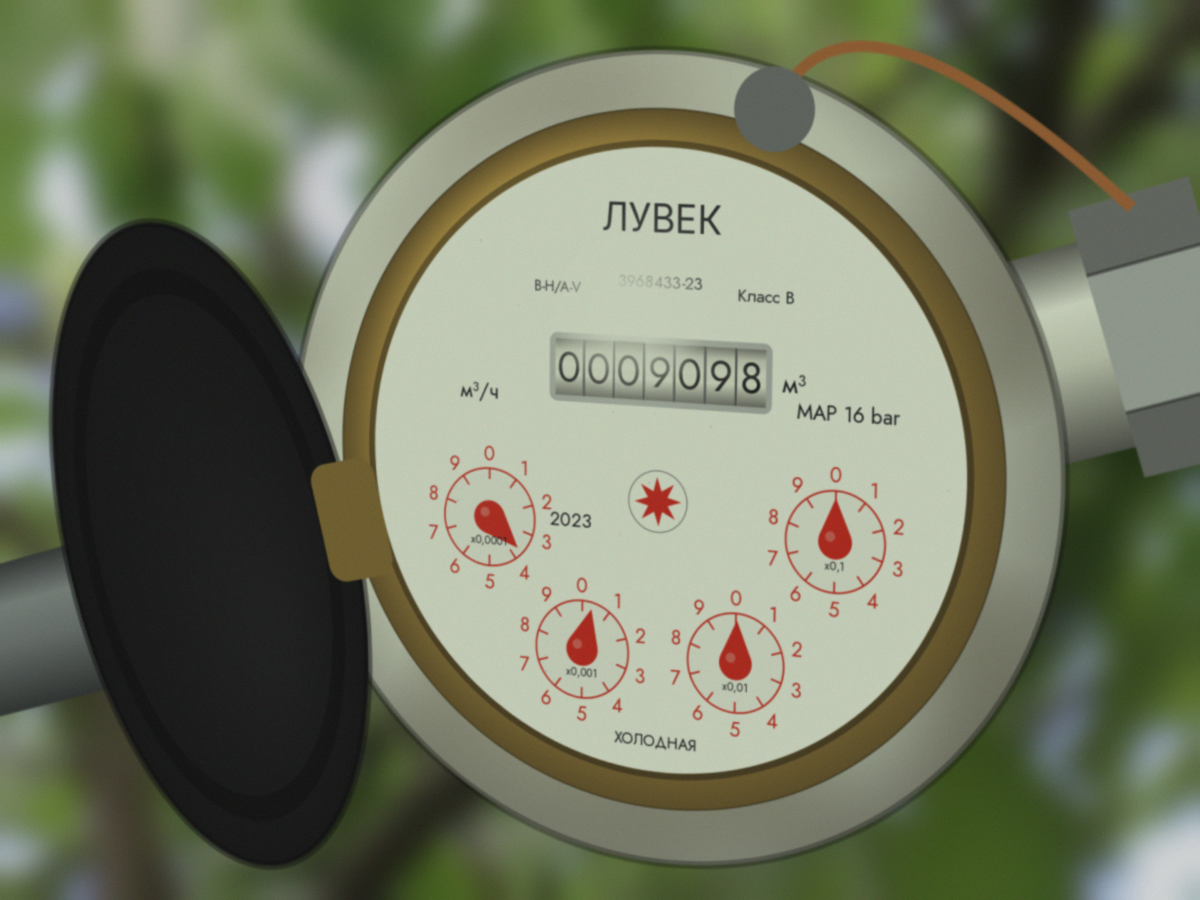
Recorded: 9098.0003 m³
